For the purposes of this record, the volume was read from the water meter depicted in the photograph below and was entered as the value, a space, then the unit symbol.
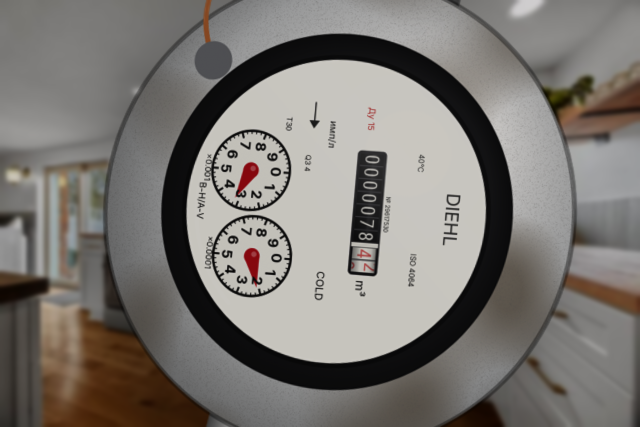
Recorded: 78.4232 m³
